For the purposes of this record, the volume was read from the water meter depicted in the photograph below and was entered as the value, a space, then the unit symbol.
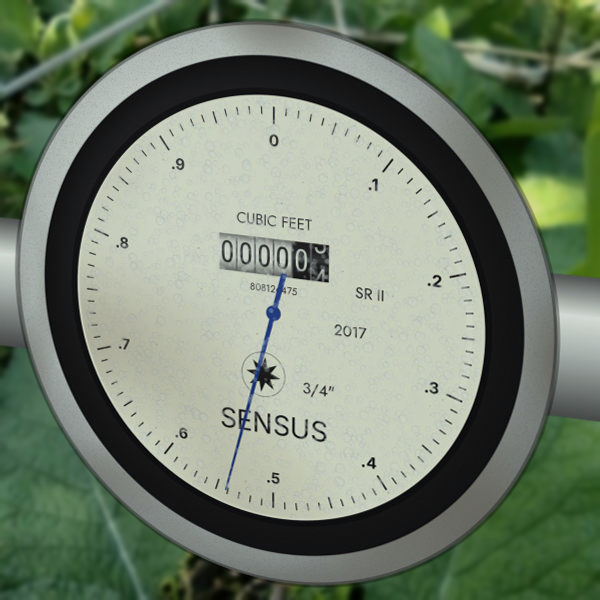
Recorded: 3.54 ft³
